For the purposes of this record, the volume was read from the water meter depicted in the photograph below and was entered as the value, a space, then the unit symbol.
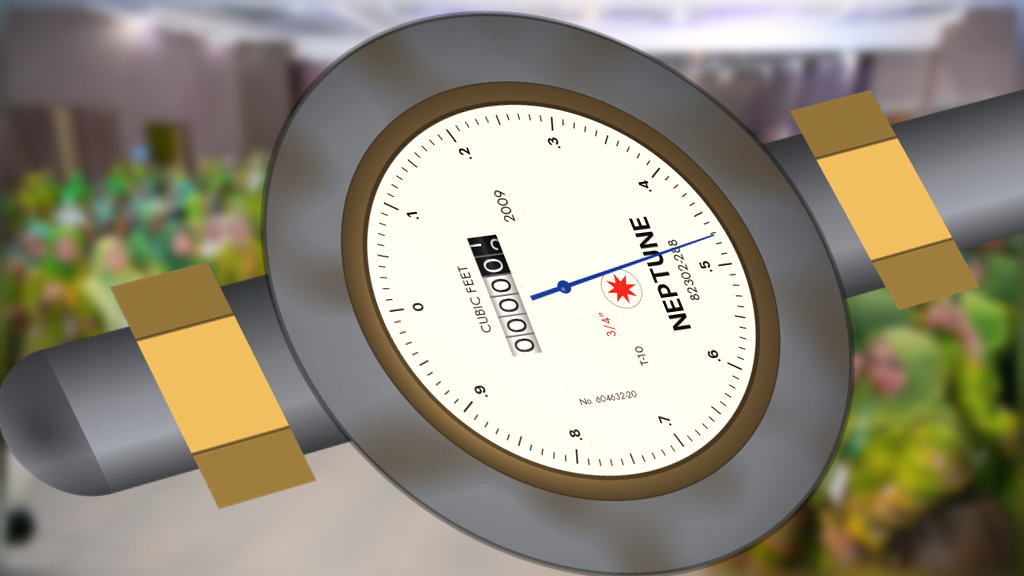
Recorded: 1.47 ft³
